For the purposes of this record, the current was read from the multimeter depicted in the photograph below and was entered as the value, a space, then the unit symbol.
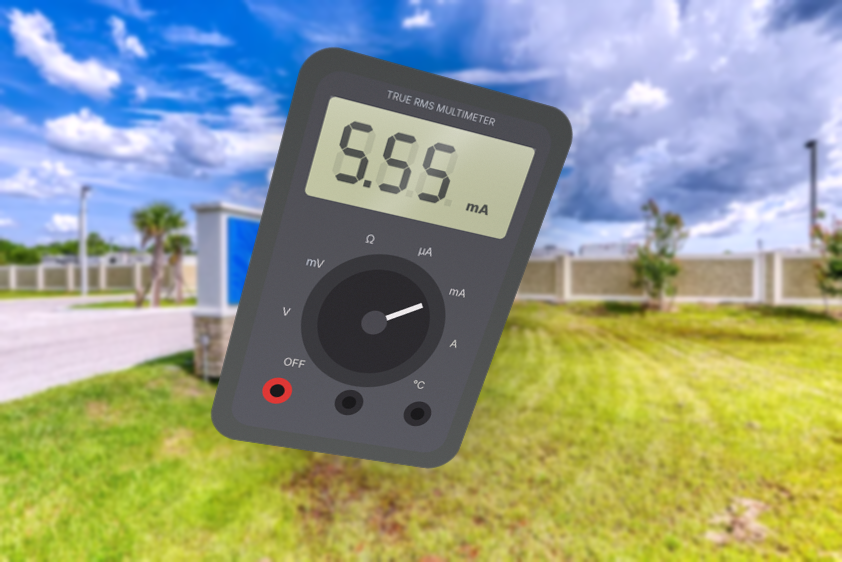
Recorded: 5.55 mA
